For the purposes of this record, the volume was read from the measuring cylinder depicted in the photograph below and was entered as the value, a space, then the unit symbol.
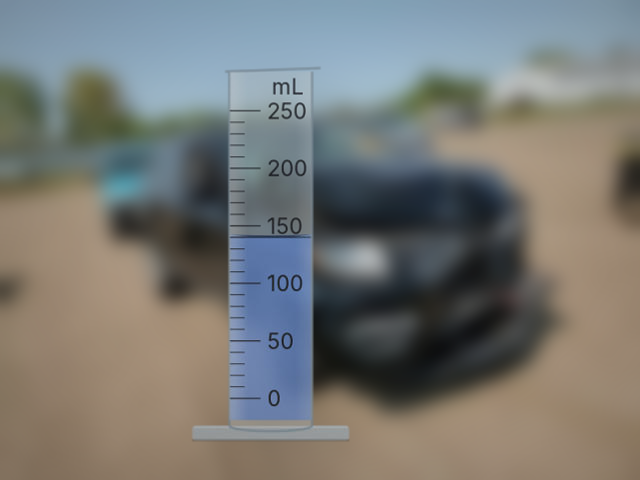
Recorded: 140 mL
